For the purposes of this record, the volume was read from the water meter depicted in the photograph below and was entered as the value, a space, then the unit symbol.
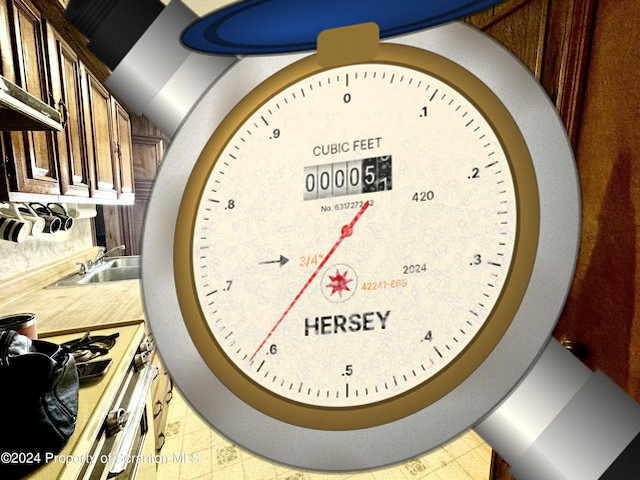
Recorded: 50.61 ft³
